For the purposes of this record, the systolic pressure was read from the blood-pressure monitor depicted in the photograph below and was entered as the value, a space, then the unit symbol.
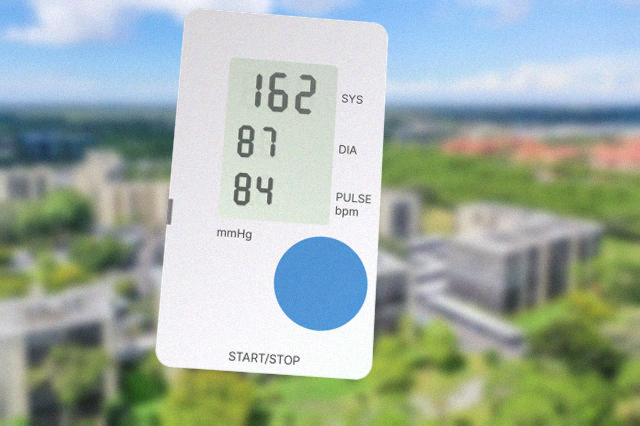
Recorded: 162 mmHg
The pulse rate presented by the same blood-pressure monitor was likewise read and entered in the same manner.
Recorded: 84 bpm
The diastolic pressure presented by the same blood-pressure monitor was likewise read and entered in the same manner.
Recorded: 87 mmHg
